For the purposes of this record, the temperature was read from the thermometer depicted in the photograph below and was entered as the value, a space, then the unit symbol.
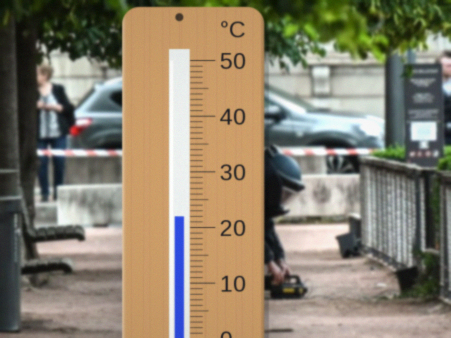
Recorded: 22 °C
